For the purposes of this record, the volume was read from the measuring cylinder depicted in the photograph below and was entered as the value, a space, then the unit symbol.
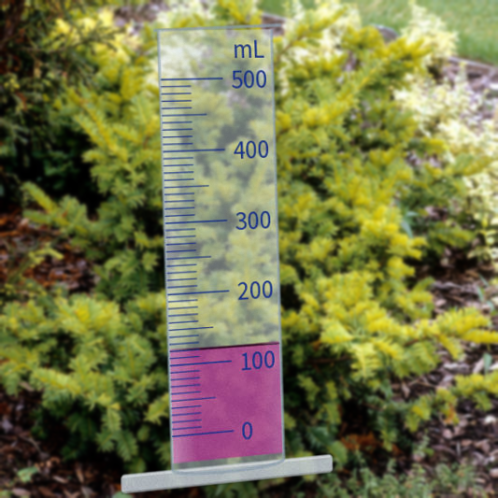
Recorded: 120 mL
